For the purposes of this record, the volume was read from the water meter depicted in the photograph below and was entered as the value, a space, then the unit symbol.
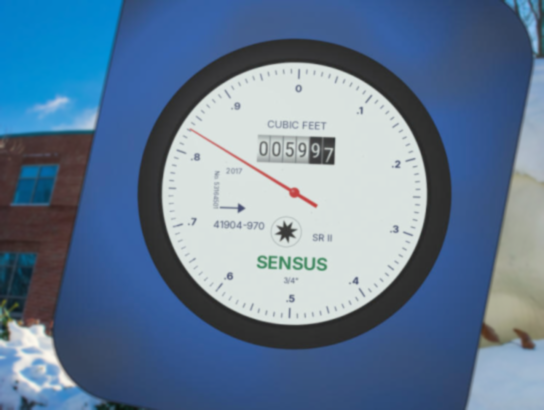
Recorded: 5996.83 ft³
